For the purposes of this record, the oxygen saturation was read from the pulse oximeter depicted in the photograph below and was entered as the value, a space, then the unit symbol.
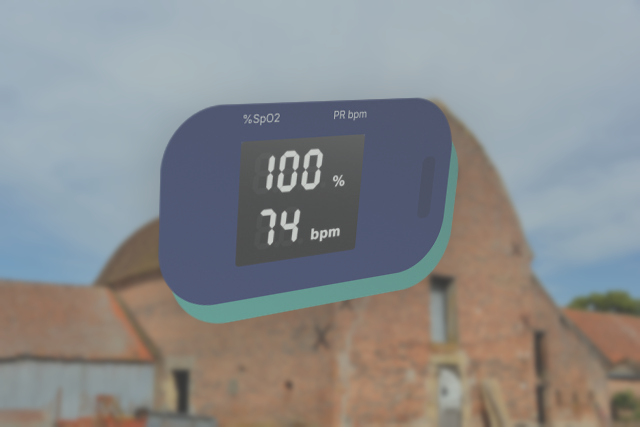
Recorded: 100 %
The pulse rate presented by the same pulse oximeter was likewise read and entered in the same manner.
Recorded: 74 bpm
